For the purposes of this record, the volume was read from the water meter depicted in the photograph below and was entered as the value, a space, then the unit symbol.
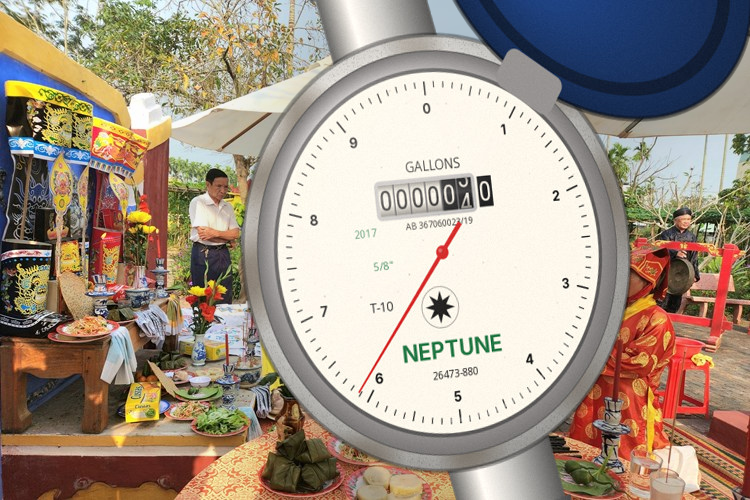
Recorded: 36.1 gal
